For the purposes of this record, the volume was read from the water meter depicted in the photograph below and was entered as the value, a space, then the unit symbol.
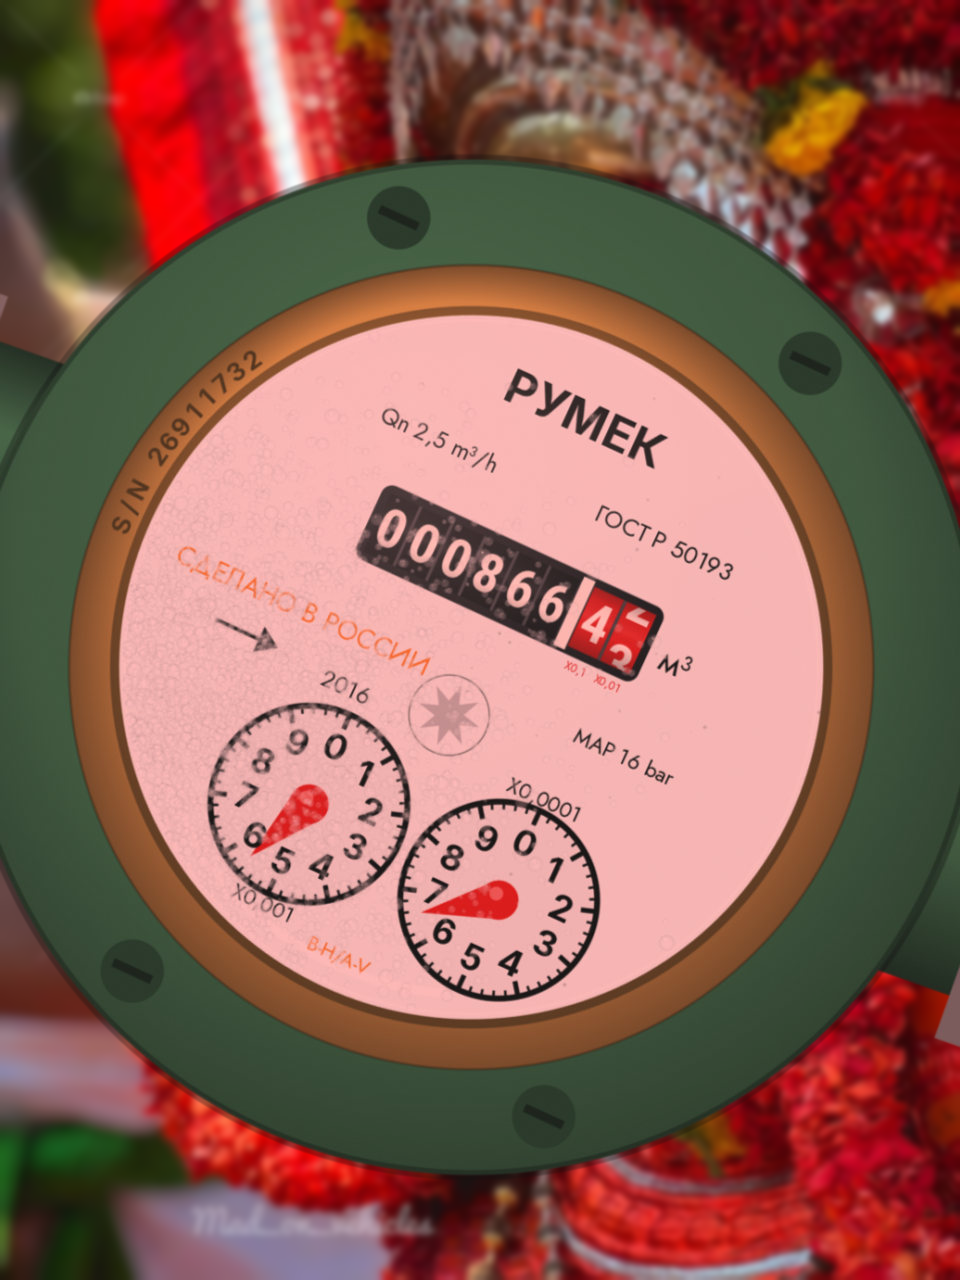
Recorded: 866.4256 m³
